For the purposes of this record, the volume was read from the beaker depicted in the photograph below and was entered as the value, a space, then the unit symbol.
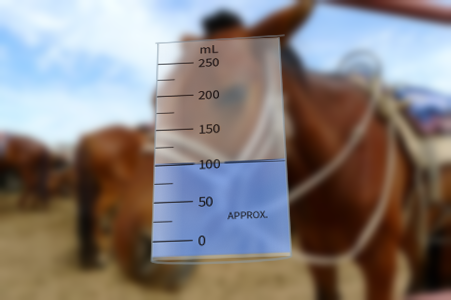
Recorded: 100 mL
